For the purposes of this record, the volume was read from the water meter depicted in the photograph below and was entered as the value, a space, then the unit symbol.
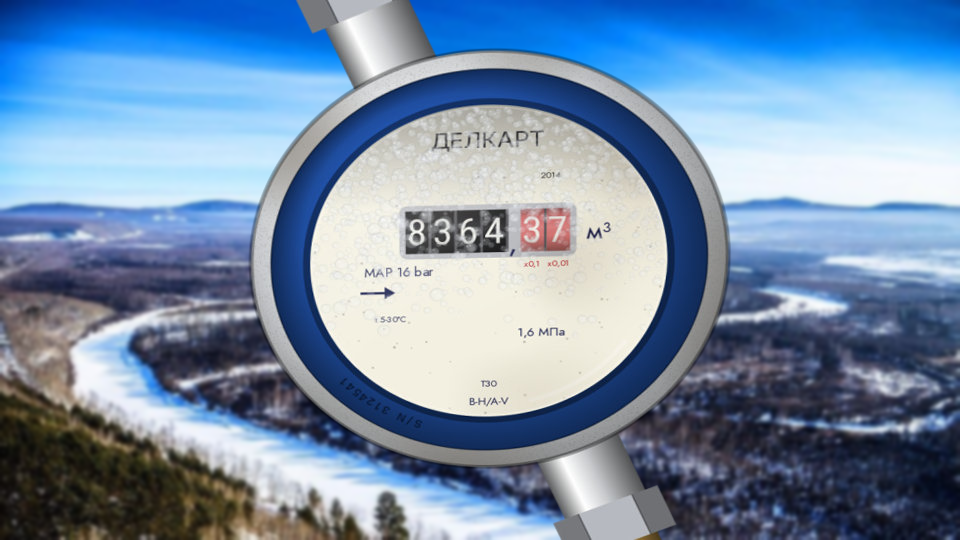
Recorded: 8364.37 m³
